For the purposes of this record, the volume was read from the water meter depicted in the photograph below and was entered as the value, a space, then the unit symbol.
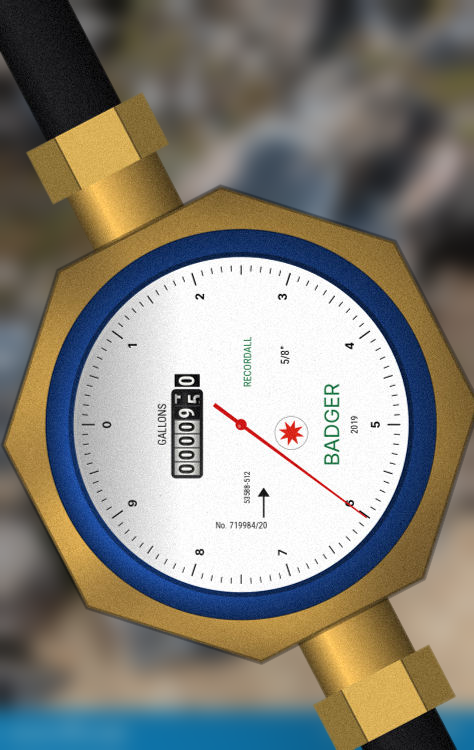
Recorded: 946.0 gal
